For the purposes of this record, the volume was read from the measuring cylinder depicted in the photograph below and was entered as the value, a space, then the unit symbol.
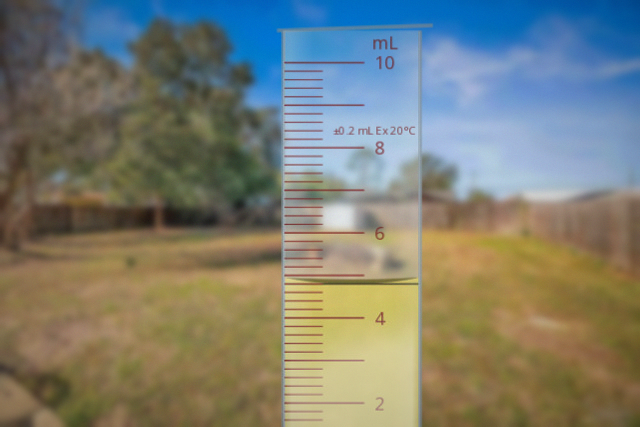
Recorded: 4.8 mL
